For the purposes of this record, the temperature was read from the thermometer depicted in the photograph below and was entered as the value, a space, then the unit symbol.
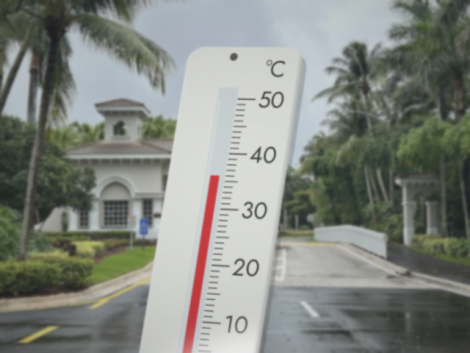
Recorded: 36 °C
